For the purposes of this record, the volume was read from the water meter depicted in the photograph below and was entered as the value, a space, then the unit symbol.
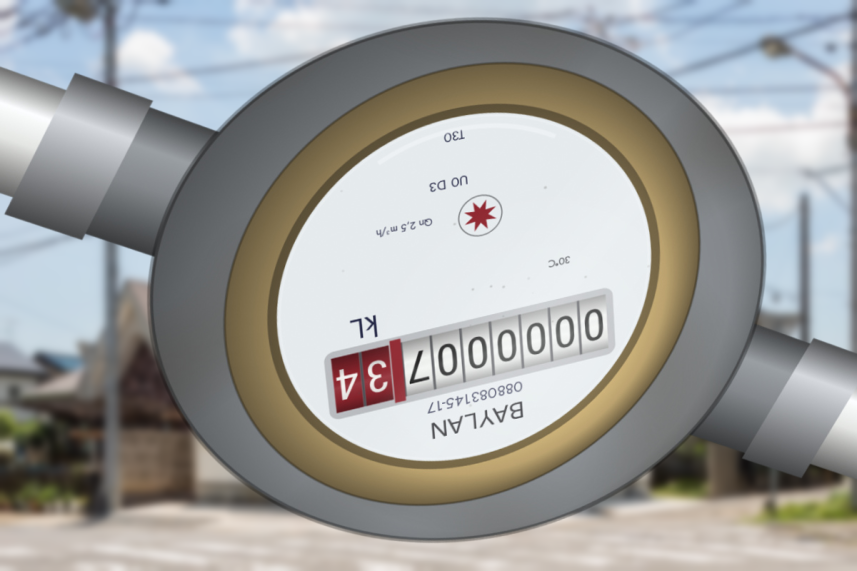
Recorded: 7.34 kL
